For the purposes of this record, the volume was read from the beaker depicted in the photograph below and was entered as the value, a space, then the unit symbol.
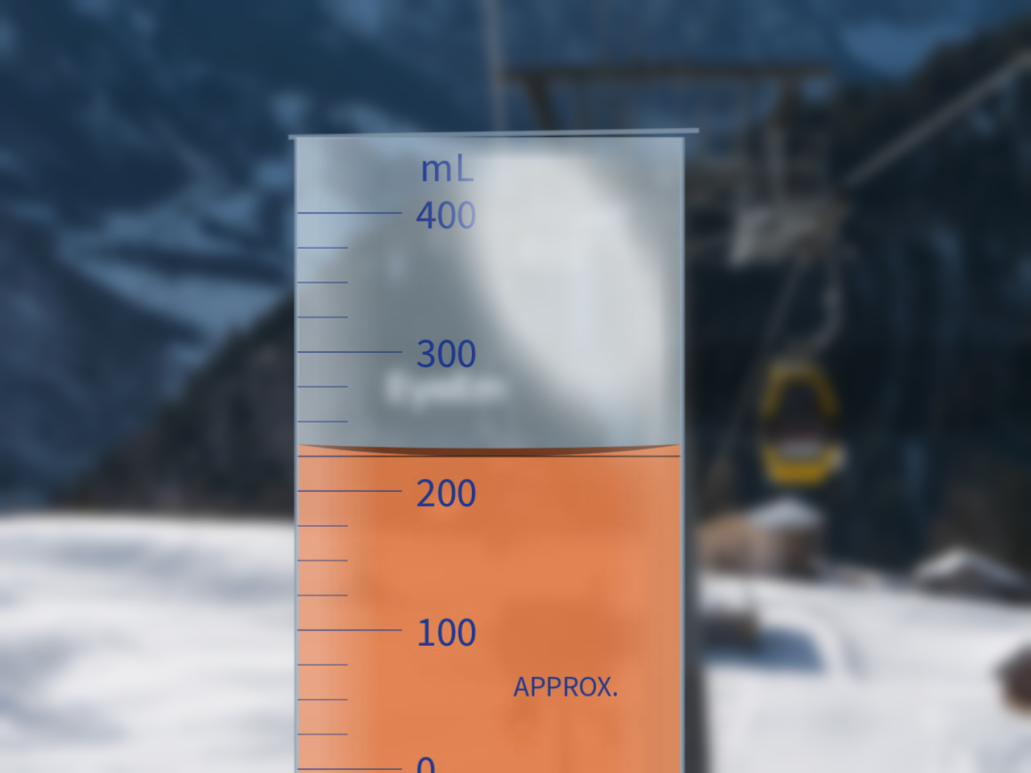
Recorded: 225 mL
